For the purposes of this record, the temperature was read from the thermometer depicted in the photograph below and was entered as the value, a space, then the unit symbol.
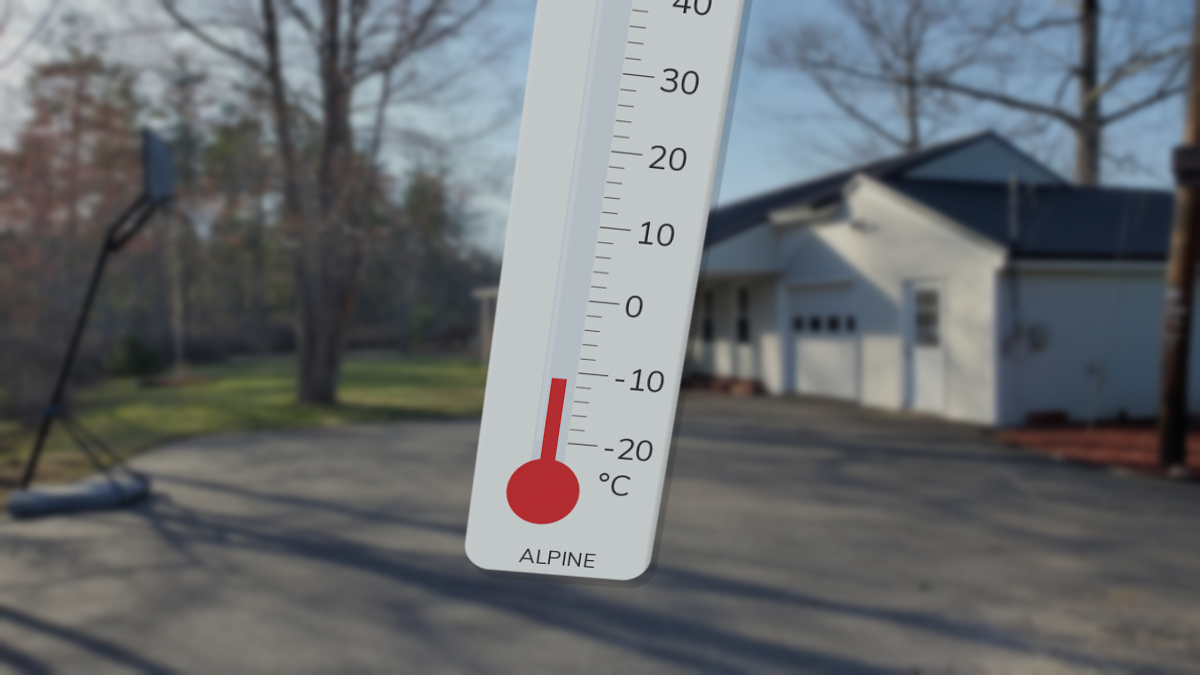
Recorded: -11 °C
